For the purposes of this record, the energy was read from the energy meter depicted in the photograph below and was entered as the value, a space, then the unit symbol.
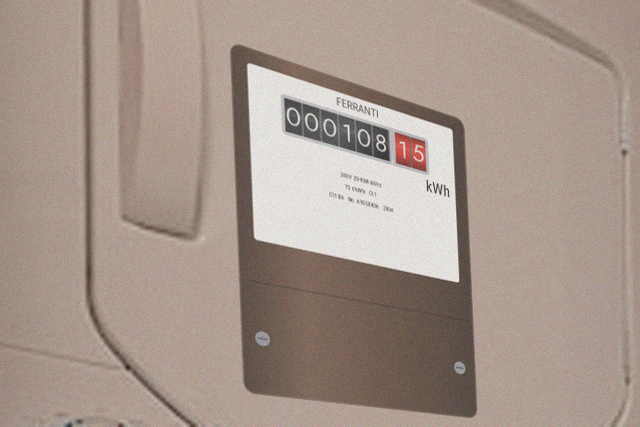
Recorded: 108.15 kWh
